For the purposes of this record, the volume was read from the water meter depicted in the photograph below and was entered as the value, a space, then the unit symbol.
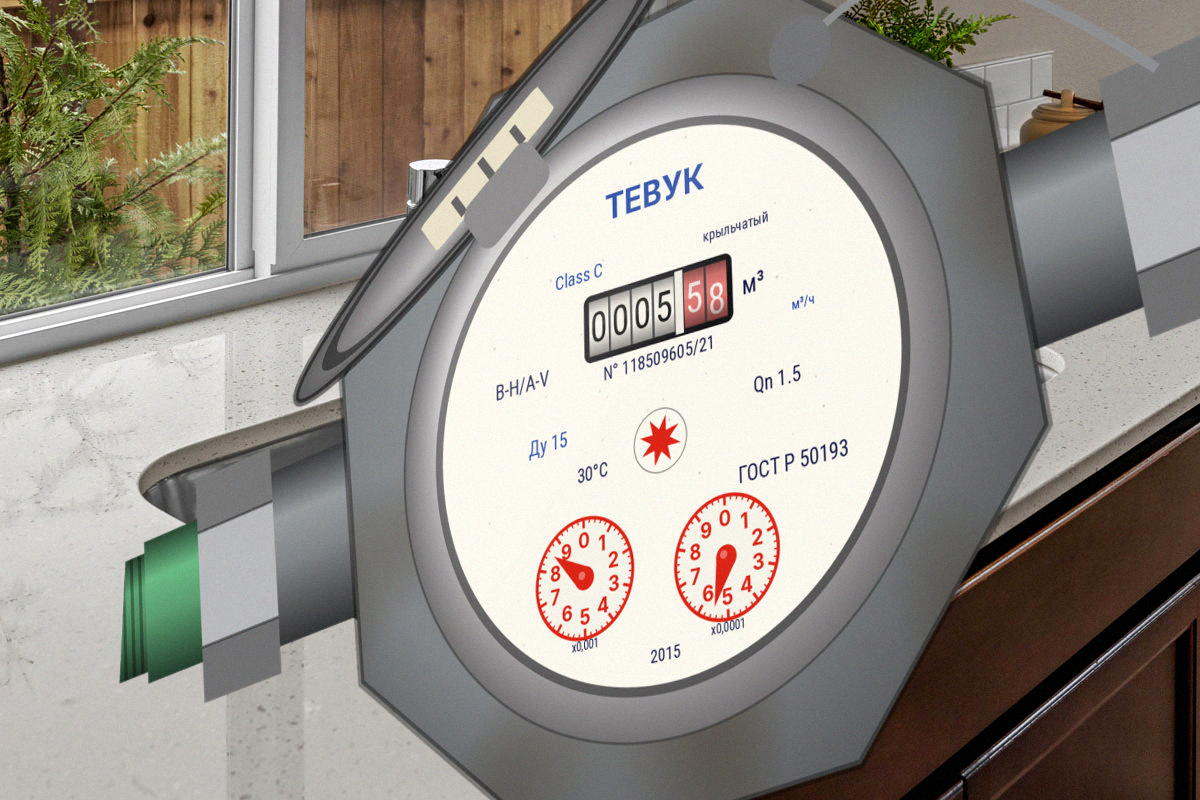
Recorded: 5.5785 m³
